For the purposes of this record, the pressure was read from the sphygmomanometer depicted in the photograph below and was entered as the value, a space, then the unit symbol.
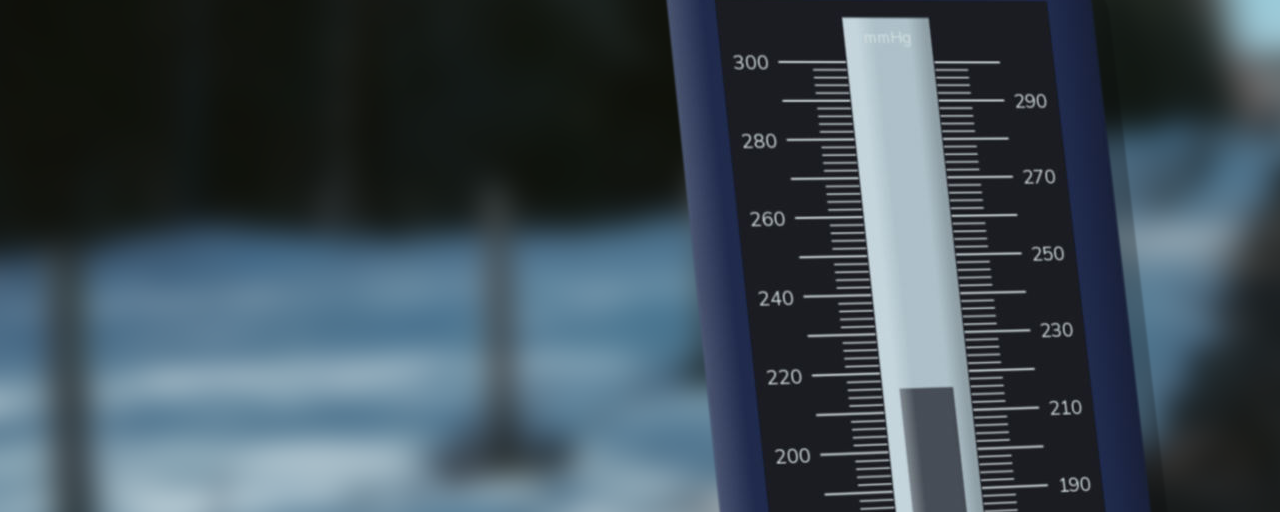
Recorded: 216 mmHg
